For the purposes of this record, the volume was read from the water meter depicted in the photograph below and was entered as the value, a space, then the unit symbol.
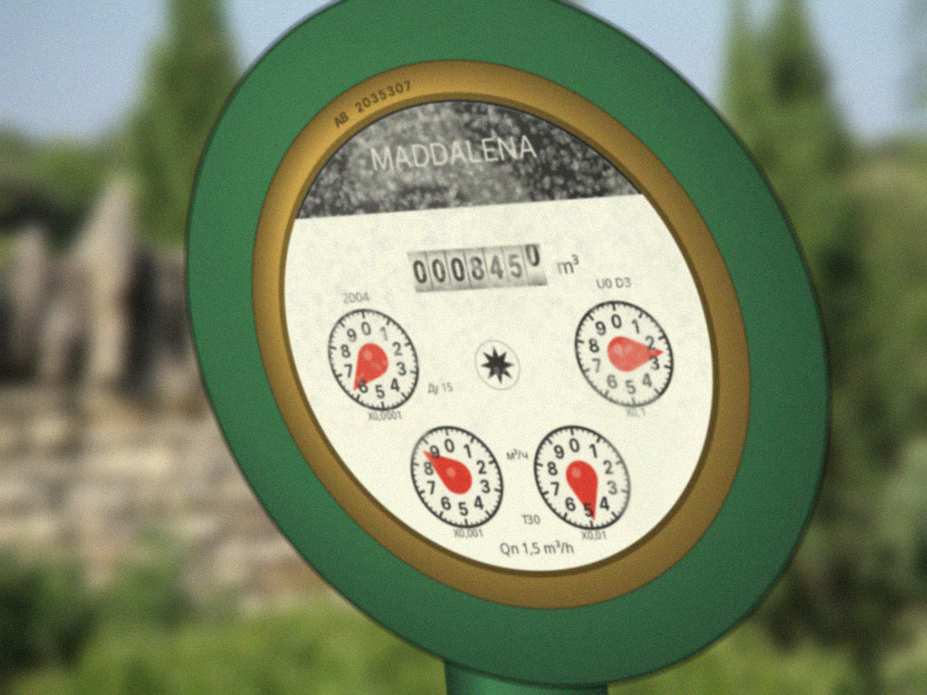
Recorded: 8450.2486 m³
